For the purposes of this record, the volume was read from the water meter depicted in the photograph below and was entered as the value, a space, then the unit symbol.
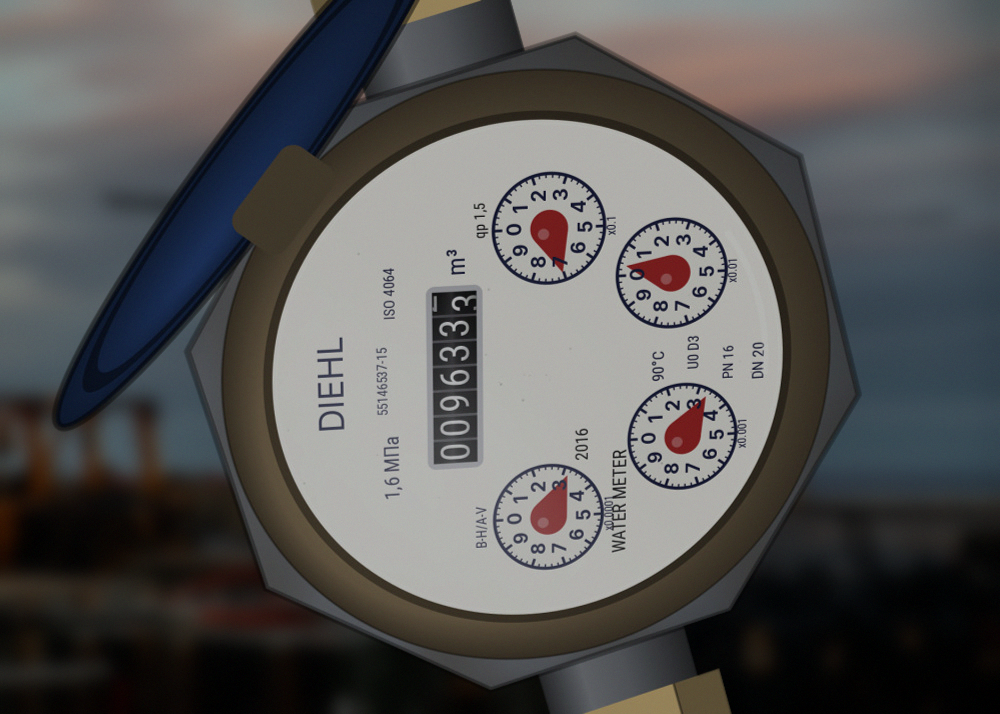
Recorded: 96332.7033 m³
